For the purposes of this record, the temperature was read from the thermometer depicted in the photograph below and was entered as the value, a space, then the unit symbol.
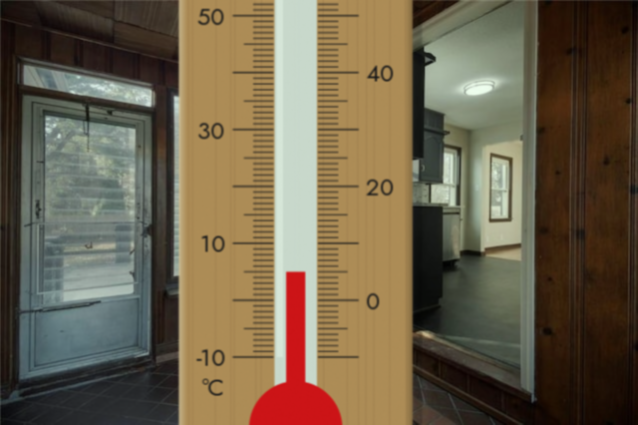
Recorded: 5 °C
